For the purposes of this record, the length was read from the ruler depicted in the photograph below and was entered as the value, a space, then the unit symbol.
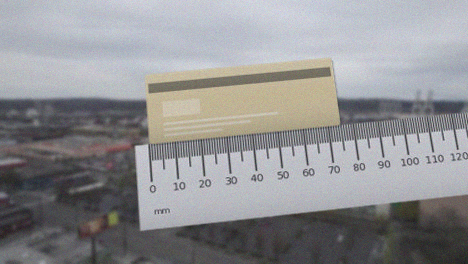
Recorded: 75 mm
